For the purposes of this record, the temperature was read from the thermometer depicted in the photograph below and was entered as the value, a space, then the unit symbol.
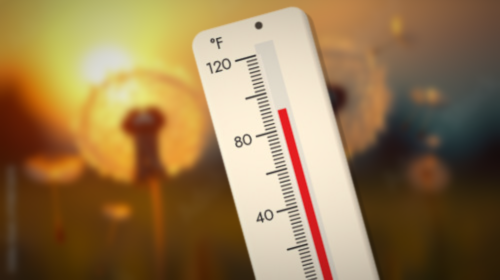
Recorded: 90 °F
